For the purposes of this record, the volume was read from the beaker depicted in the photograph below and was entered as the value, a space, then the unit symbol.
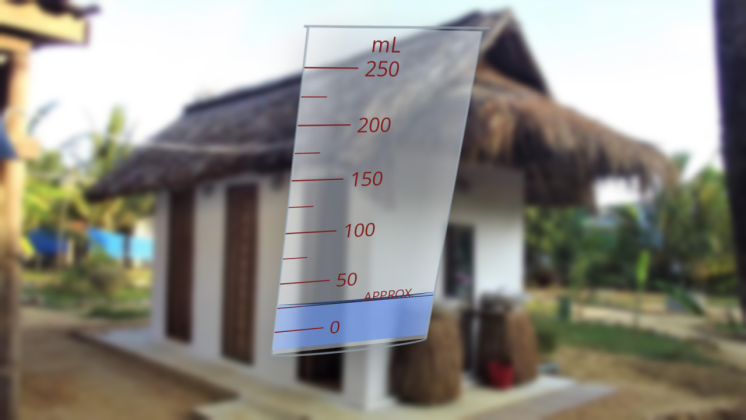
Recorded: 25 mL
